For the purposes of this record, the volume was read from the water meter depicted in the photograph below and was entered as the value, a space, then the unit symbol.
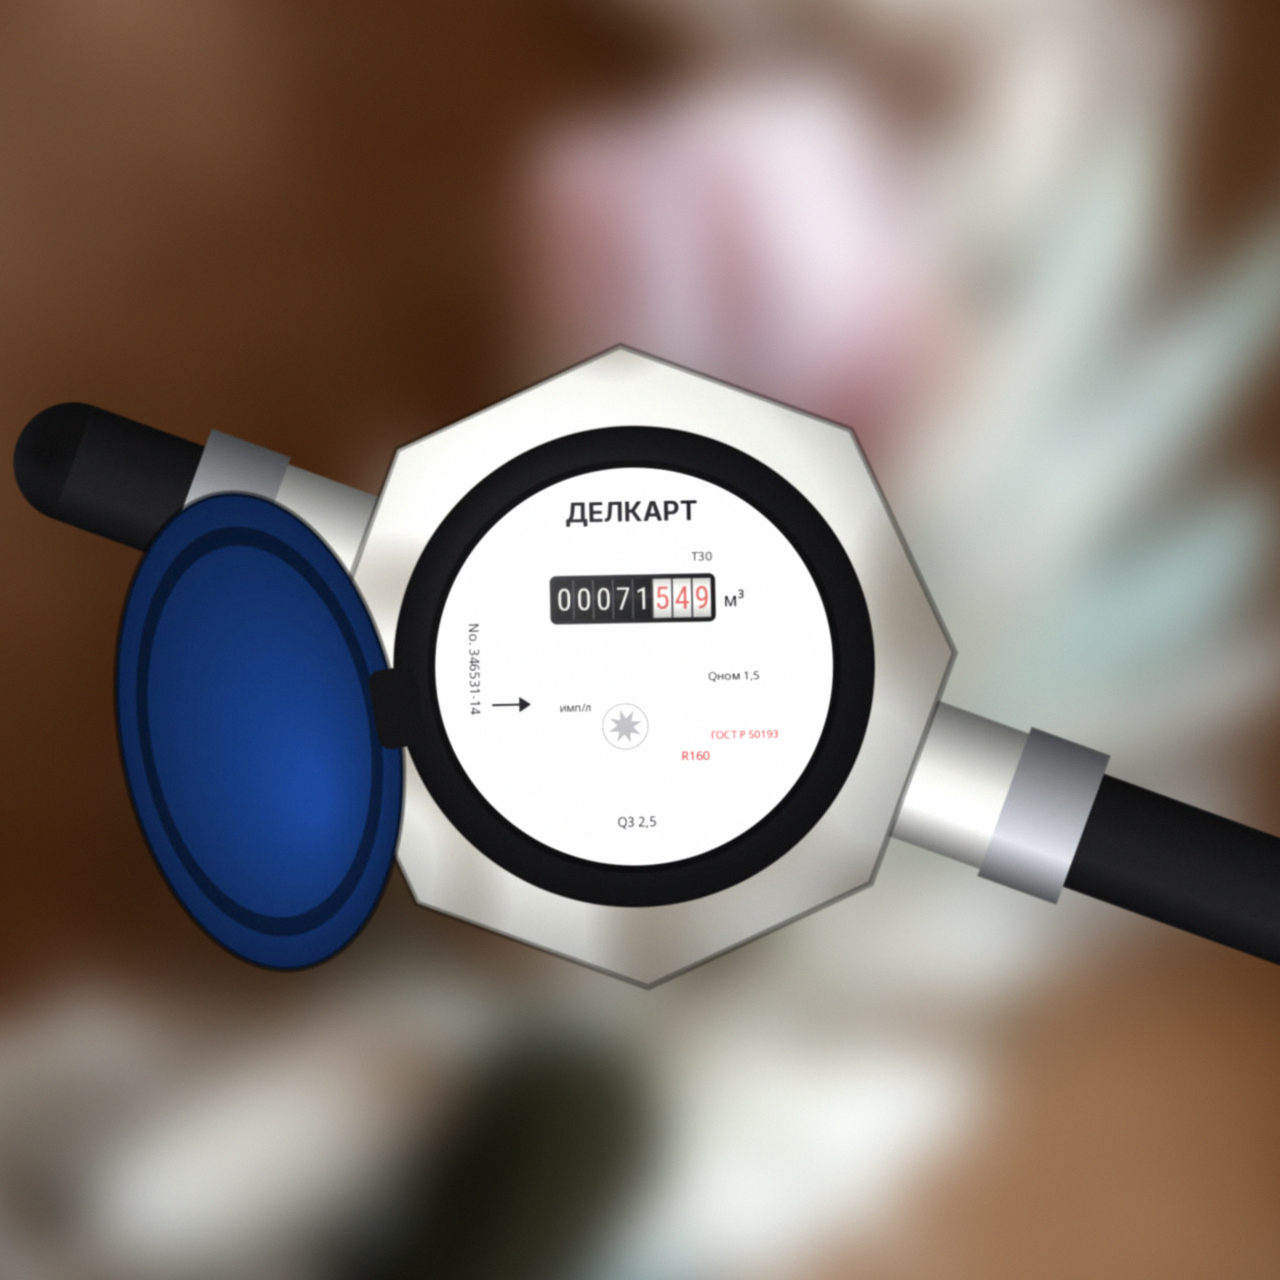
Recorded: 71.549 m³
